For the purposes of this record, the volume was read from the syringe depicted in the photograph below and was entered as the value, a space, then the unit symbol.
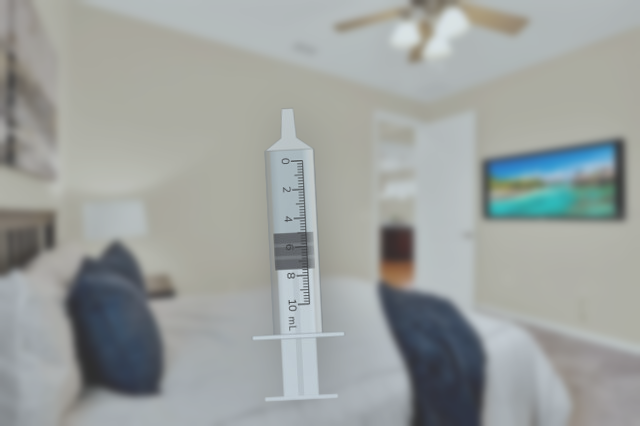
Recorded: 5 mL
